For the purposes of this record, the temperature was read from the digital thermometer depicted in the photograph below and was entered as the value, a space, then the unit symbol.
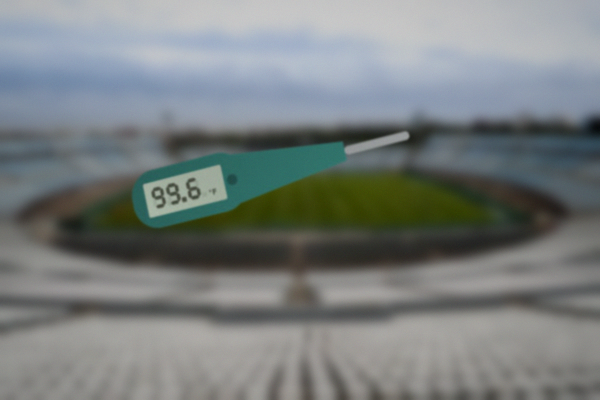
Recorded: 99.6 °F
